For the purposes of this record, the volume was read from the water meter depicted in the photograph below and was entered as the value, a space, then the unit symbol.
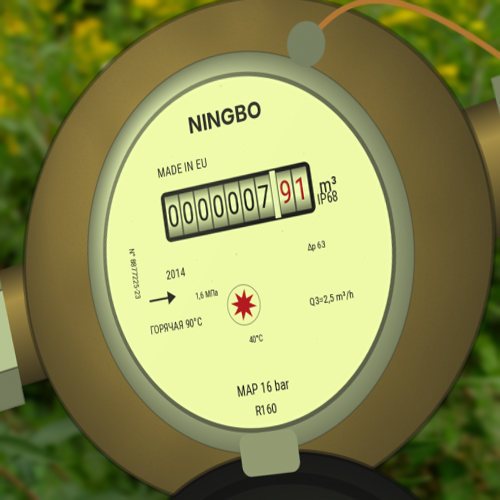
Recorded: 7.91 m³
